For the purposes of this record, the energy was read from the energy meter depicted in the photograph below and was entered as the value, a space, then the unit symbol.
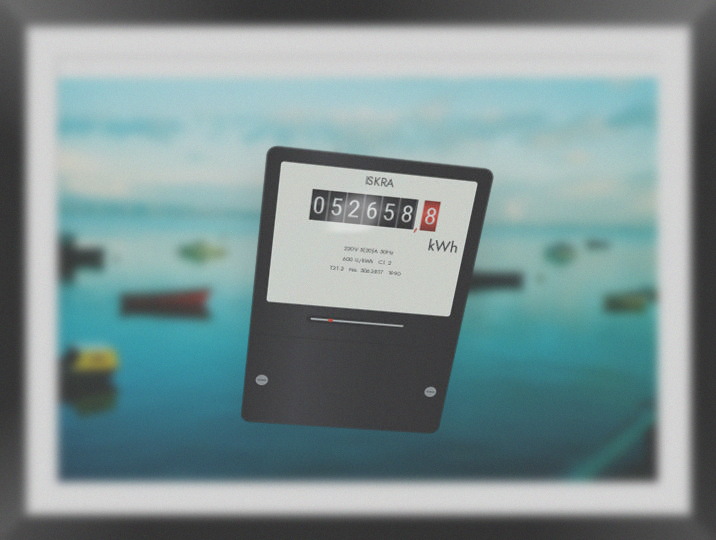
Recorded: 52658.8 kWh
